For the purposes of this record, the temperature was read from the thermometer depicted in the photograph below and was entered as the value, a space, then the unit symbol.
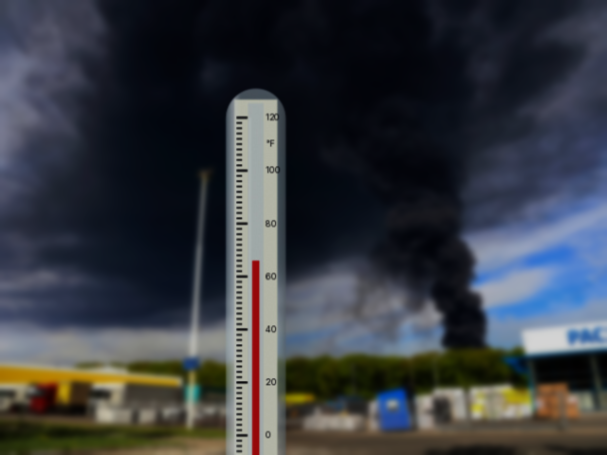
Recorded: 66 °F
